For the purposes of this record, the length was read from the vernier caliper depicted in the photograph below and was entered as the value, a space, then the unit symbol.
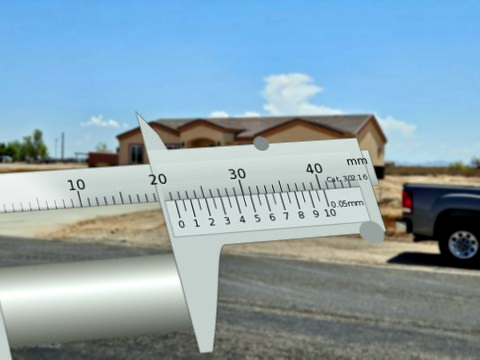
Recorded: 21.4 mm
